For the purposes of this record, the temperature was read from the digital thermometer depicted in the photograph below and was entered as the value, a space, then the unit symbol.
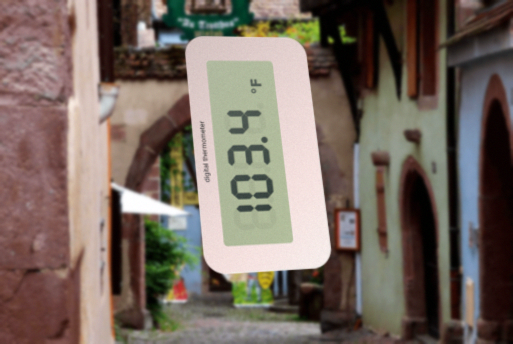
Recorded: 103.4 °F
